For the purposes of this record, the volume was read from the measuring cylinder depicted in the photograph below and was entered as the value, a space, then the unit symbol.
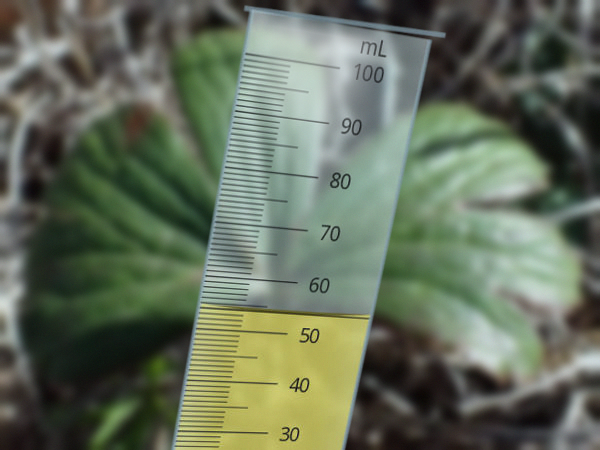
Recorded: 54 mL
